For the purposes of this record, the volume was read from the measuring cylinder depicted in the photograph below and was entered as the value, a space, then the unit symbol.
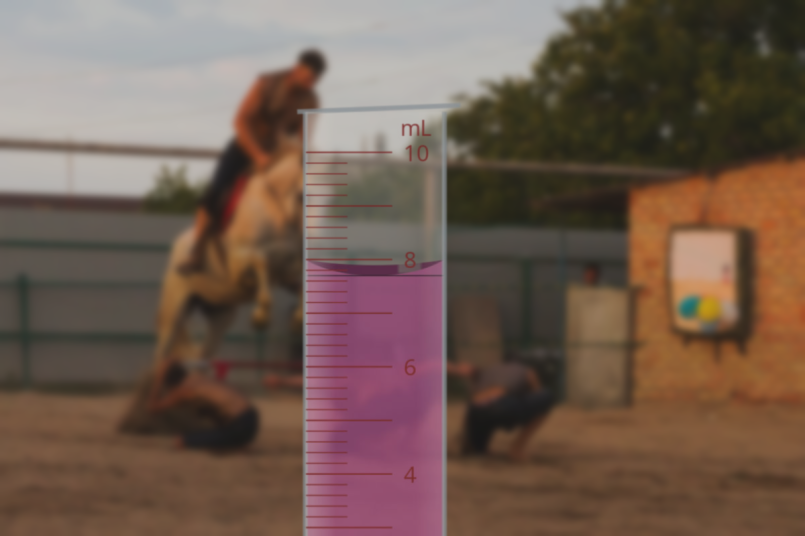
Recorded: 7.7 mL
